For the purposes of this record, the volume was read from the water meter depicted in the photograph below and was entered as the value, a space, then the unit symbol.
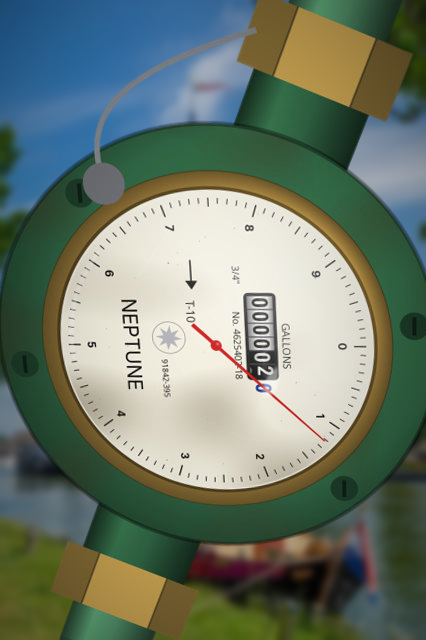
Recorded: 21.2 gal
